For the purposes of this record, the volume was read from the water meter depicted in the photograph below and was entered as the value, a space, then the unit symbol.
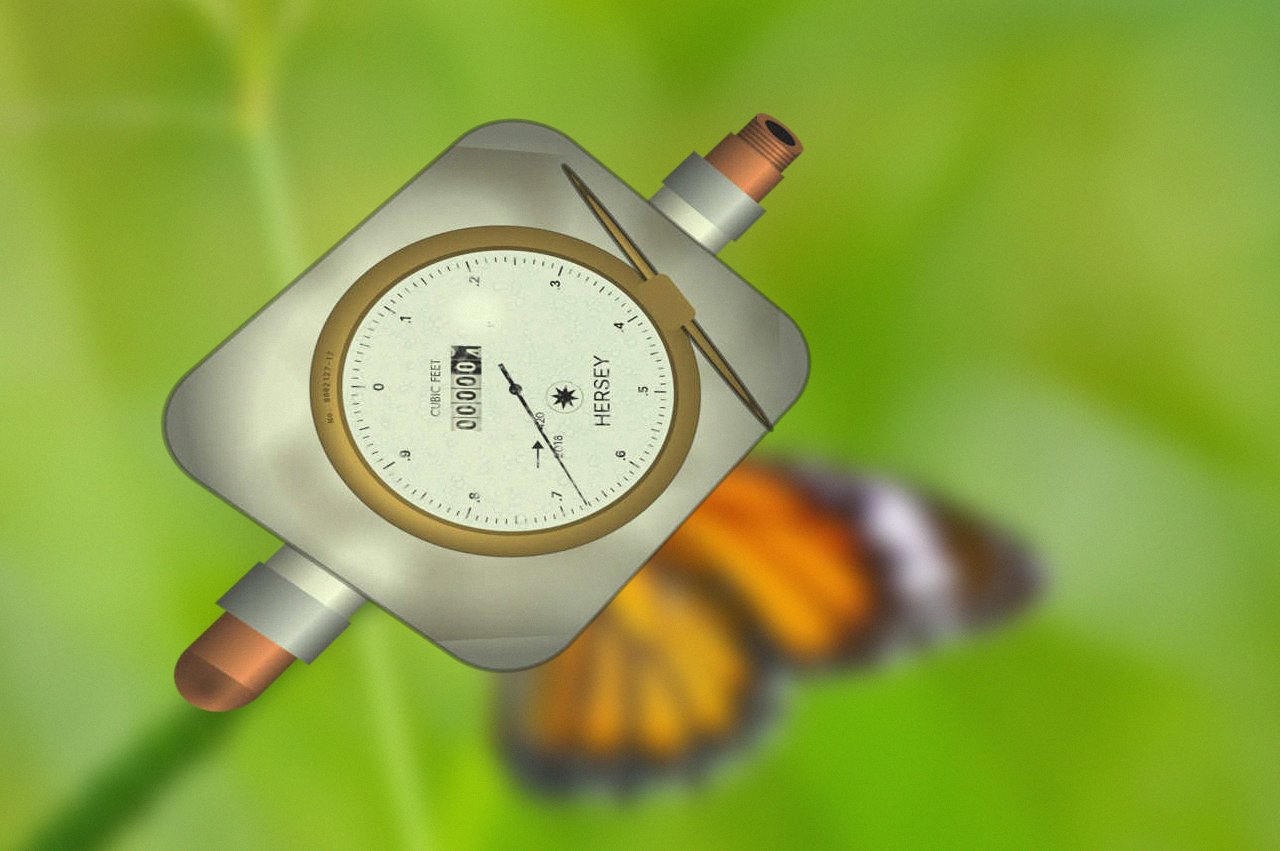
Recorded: 3.67 ft³
